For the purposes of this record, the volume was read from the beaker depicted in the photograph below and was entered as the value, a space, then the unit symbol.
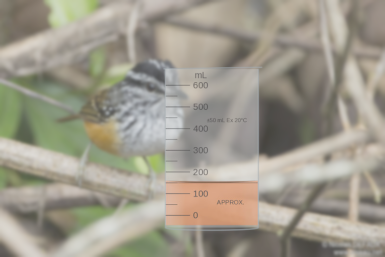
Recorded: 150 mL
